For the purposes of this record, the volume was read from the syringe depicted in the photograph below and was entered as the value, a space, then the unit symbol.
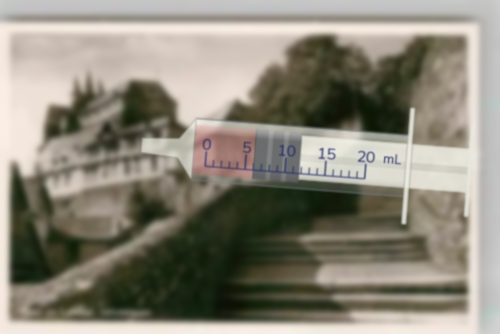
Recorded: 6 mL
